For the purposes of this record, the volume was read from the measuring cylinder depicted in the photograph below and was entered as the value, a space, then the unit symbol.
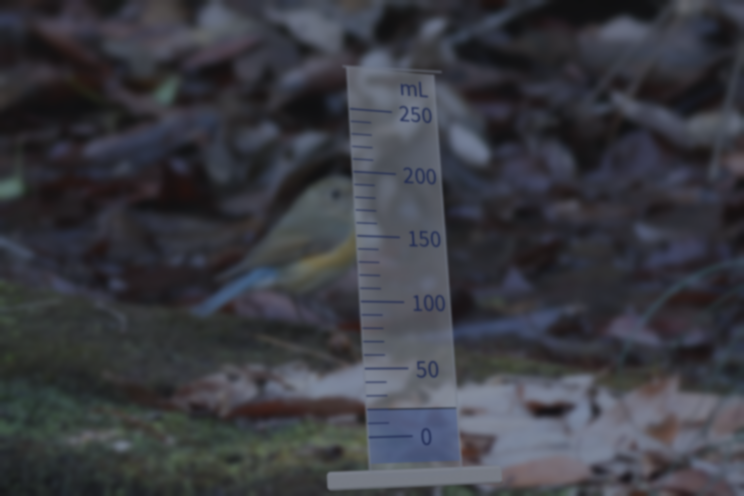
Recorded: 20 mL
